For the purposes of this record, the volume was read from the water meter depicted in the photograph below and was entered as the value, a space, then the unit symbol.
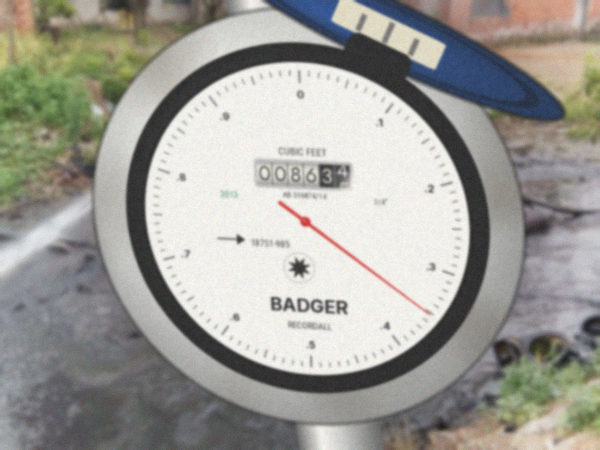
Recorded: 8634.35 ft³
